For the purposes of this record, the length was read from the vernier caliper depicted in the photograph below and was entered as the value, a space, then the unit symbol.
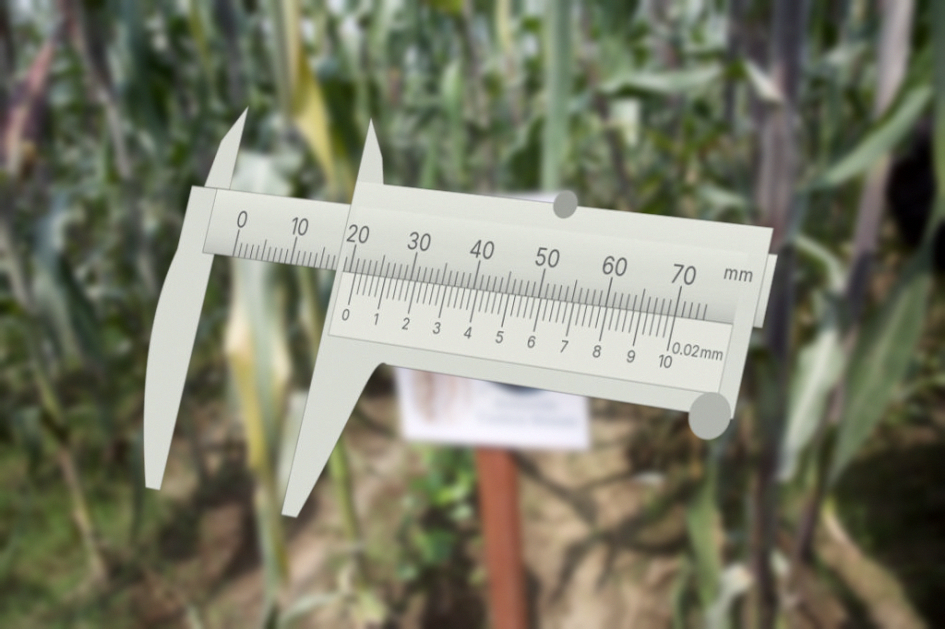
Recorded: 21.0 mm
